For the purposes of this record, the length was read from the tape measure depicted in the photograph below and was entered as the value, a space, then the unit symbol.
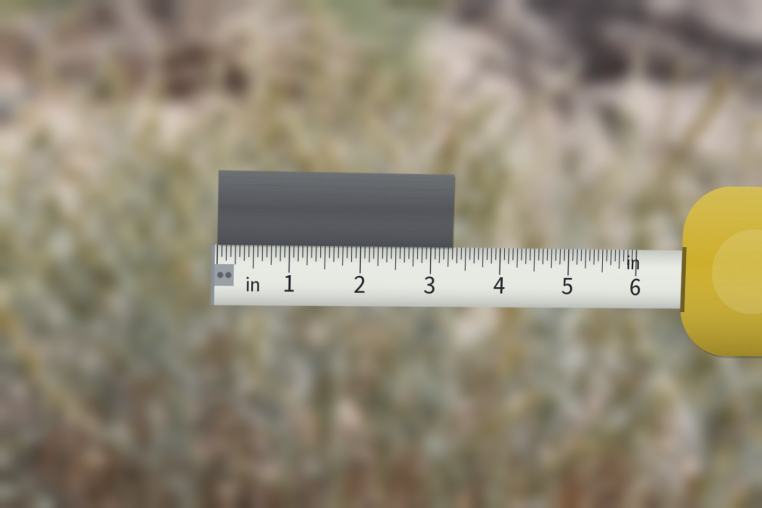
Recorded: 3.3125 in
